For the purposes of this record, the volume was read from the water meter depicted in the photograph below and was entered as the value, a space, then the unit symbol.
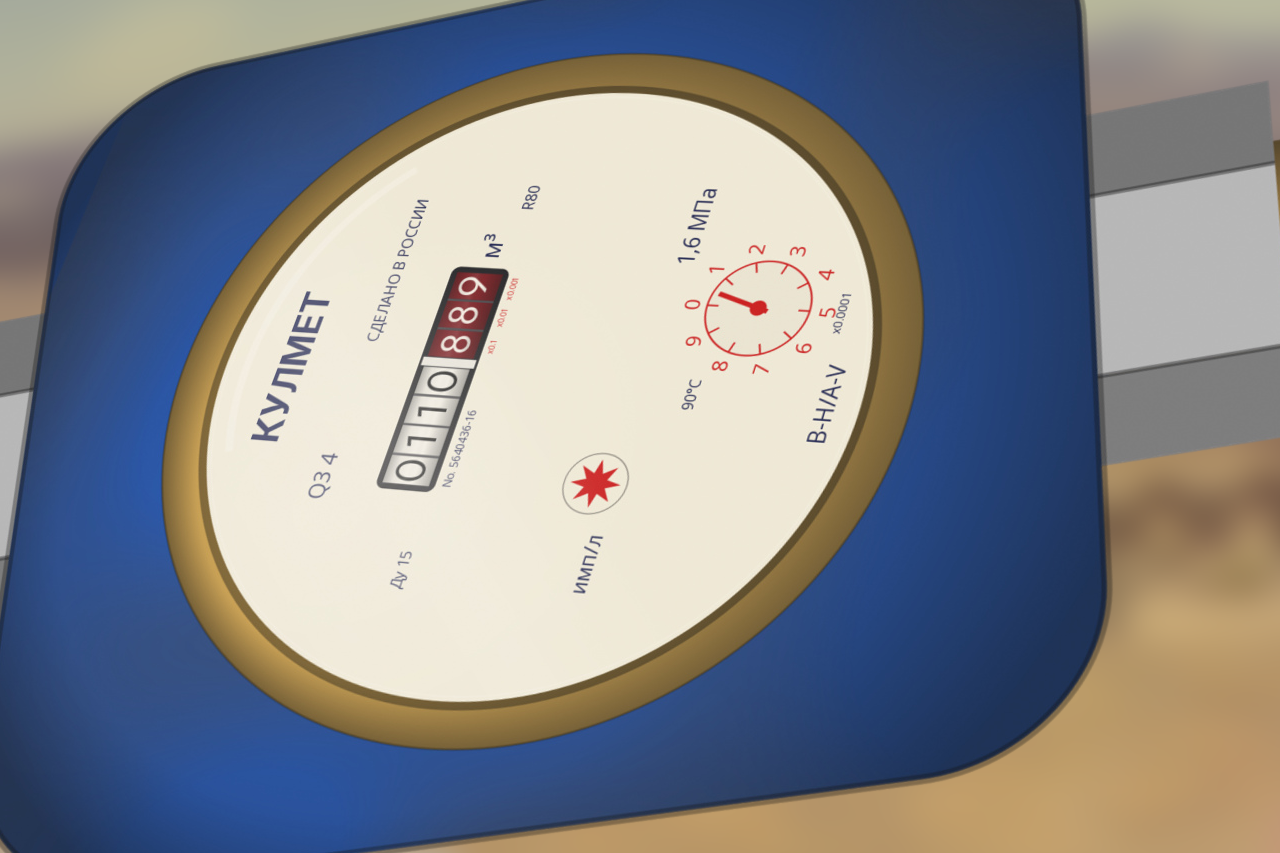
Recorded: 110.8890 m³
